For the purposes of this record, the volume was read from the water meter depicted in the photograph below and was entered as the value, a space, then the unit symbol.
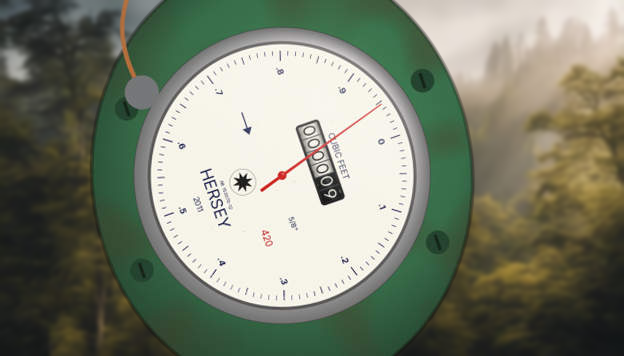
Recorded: 8.95 ft³
